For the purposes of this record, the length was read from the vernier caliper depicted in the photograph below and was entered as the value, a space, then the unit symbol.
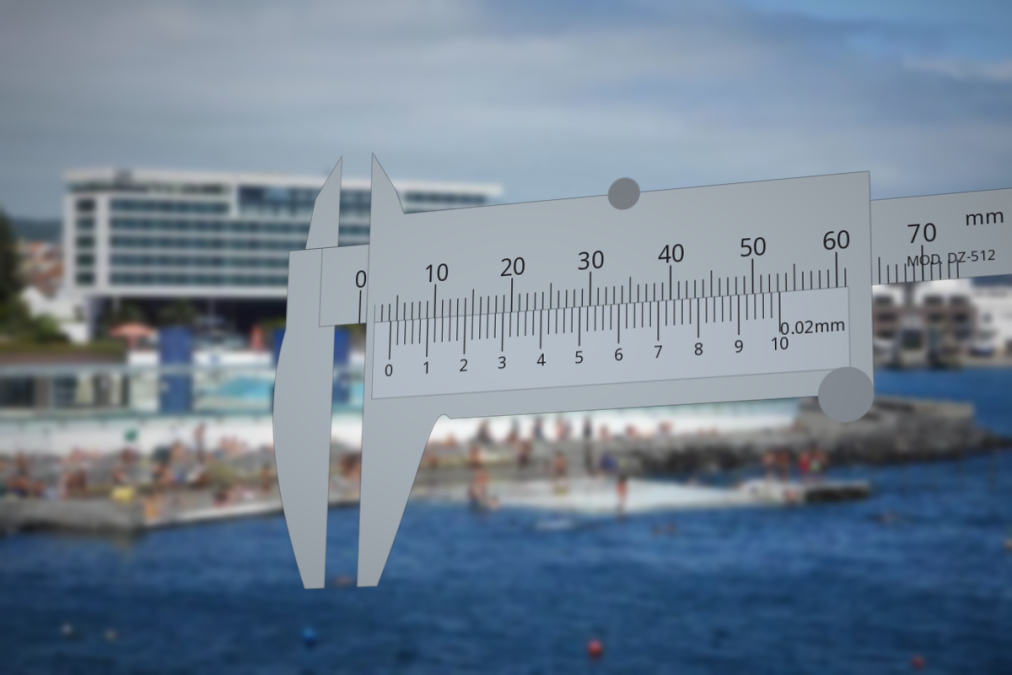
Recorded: 4.2 mm
